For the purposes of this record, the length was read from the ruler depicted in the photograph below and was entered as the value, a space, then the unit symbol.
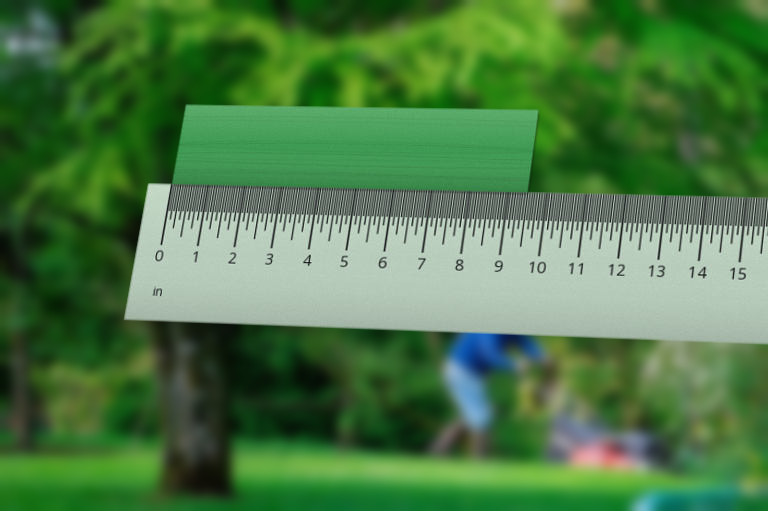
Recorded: 9.5 in
